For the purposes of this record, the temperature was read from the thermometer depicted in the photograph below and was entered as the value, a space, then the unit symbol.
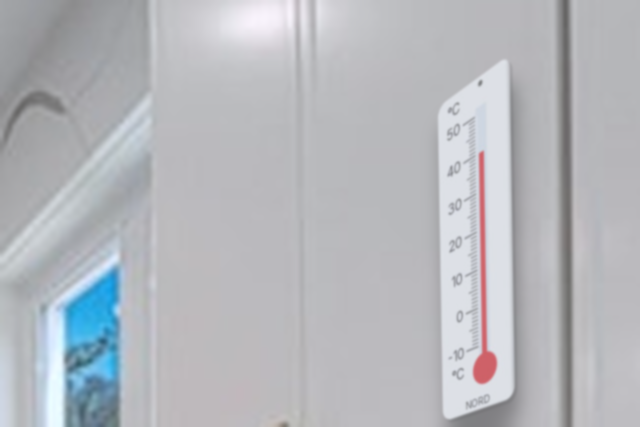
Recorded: 40 °C
